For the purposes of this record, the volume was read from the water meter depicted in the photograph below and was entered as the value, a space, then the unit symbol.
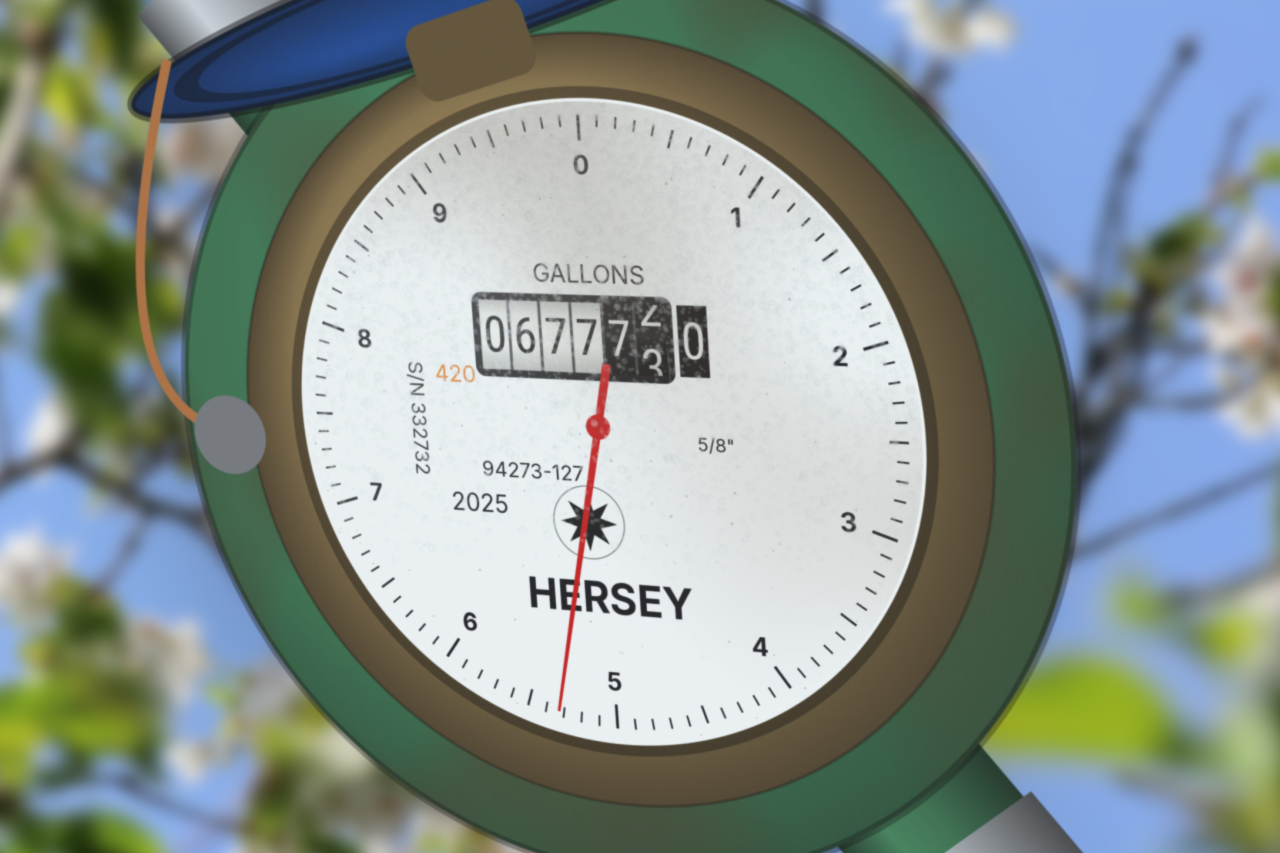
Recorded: 677725.3 gal
